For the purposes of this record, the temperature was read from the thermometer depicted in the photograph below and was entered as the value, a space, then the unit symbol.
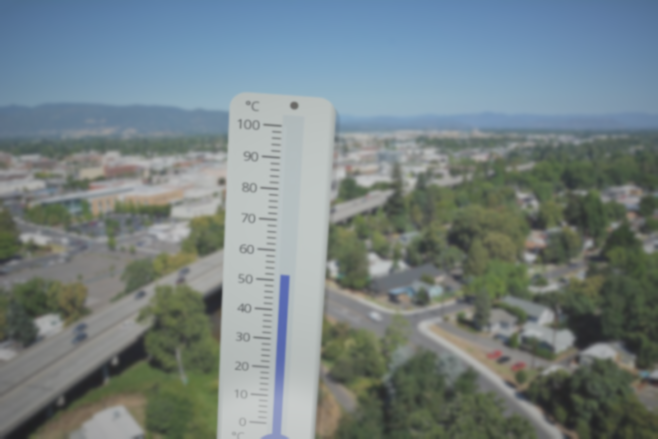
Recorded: 52 °C
